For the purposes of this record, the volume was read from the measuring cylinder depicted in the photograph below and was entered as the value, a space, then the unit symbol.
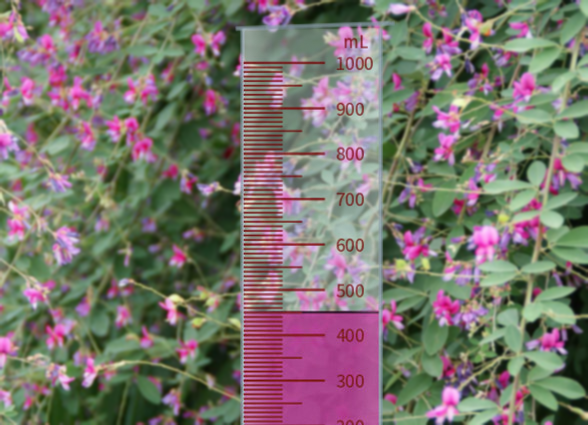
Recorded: 450 mL
